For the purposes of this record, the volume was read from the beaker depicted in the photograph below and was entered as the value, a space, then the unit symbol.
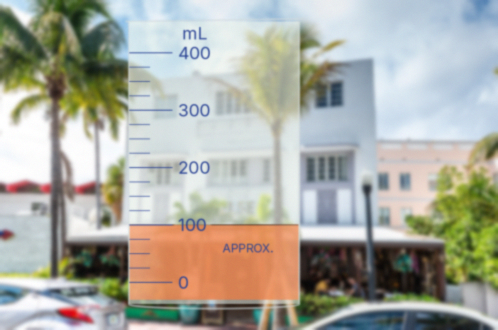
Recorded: 100 mL
